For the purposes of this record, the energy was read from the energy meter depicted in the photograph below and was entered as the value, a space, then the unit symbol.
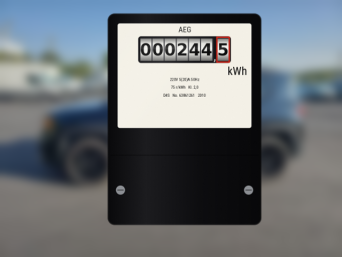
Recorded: 244.5 kWh
